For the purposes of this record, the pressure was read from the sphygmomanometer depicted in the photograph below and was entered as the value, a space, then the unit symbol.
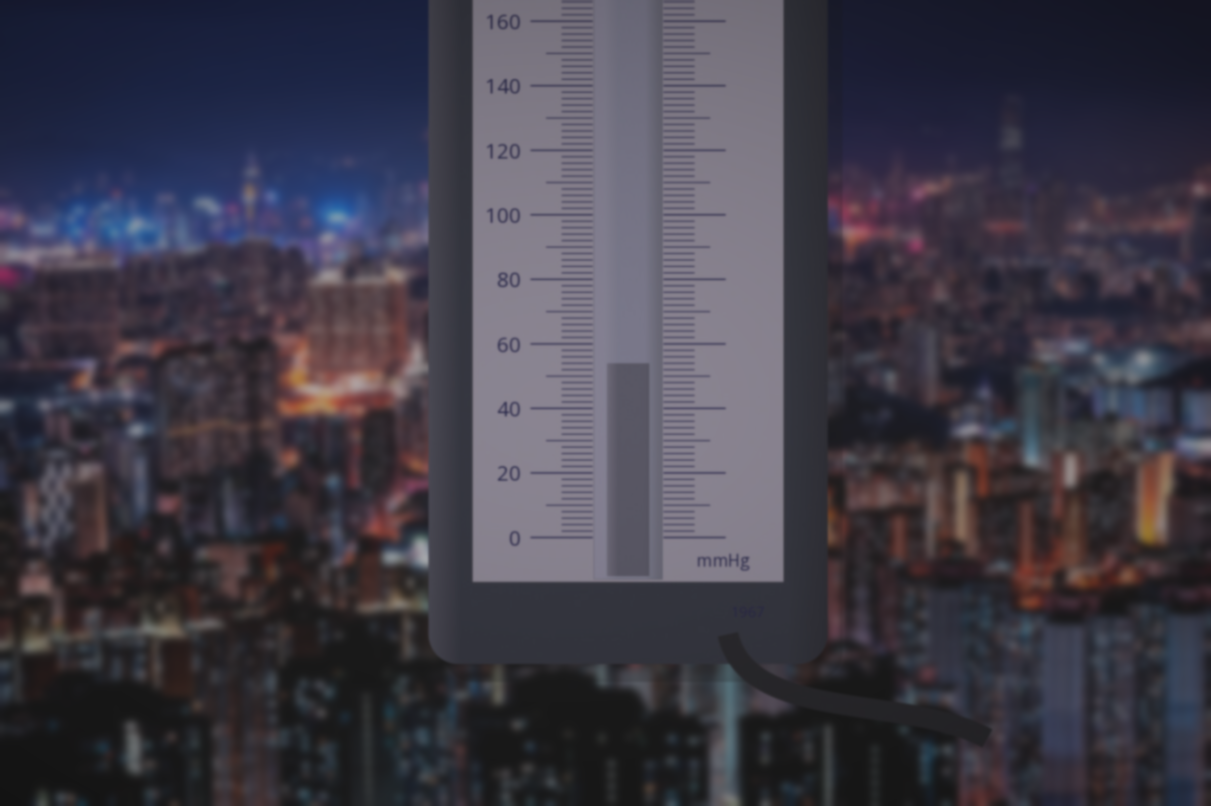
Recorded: 54 mmHg
